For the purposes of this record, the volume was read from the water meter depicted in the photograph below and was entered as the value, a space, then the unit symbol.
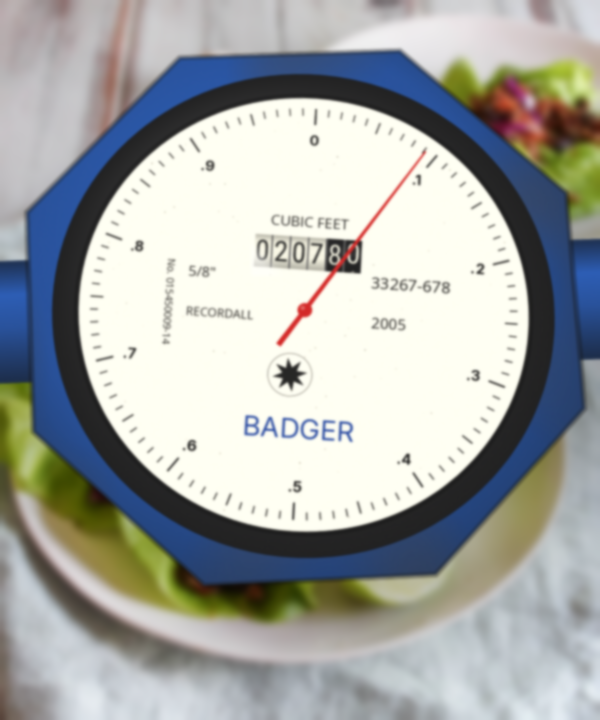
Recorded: 20780.09 ft³
